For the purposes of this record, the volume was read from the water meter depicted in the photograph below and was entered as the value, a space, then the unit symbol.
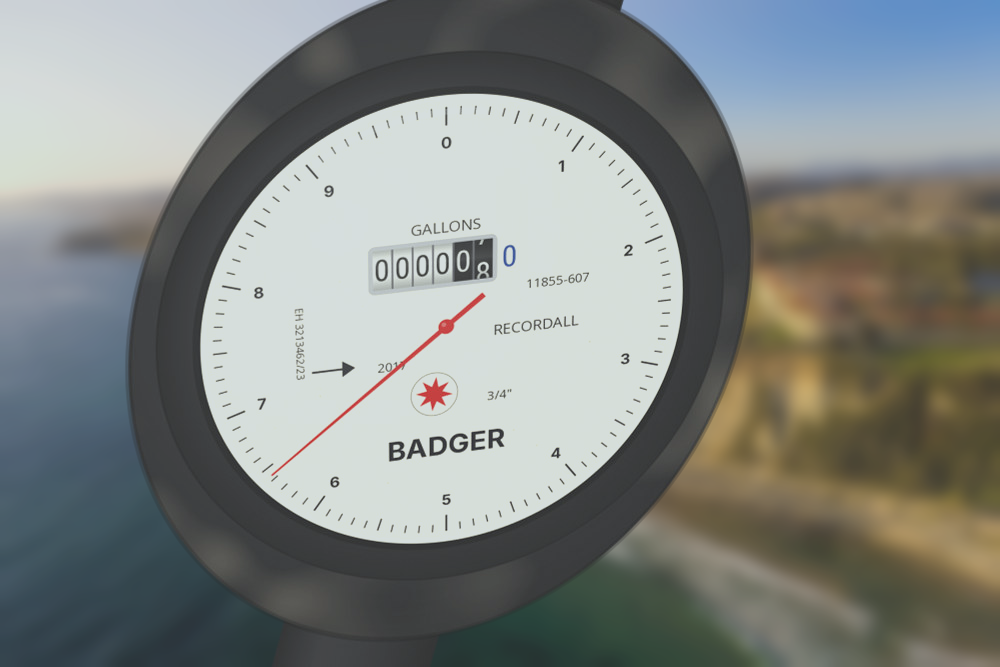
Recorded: 76.4 gal
